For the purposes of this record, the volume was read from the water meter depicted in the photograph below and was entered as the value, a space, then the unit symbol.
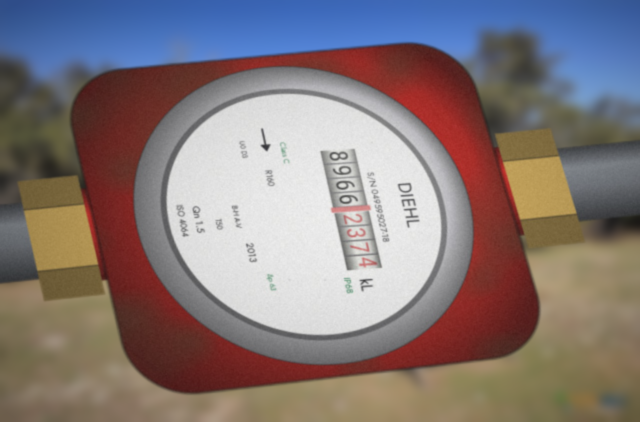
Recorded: 8966.2374 kL
